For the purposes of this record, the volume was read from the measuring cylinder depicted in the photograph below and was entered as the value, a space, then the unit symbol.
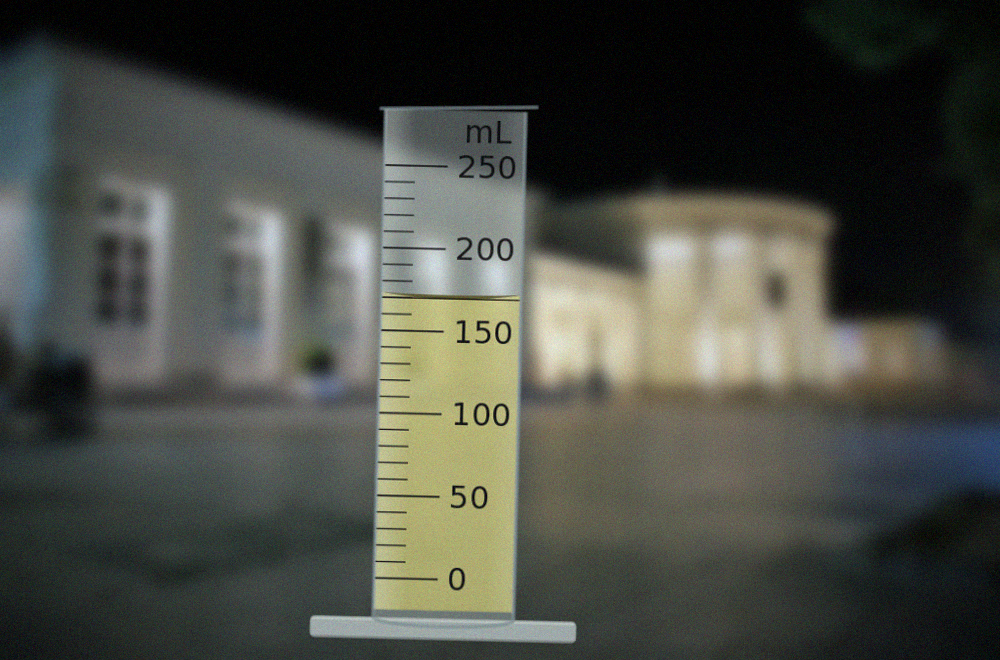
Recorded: 170 mL
